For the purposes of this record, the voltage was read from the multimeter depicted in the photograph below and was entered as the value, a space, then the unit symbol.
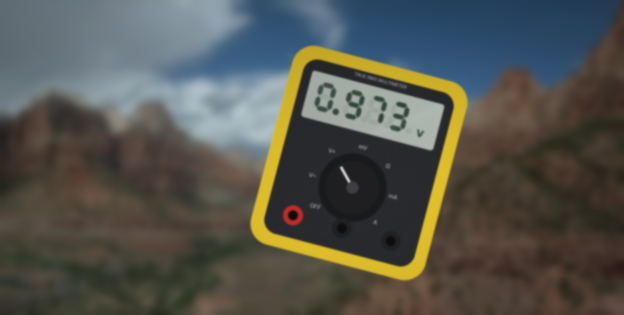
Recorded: 0.973 V
